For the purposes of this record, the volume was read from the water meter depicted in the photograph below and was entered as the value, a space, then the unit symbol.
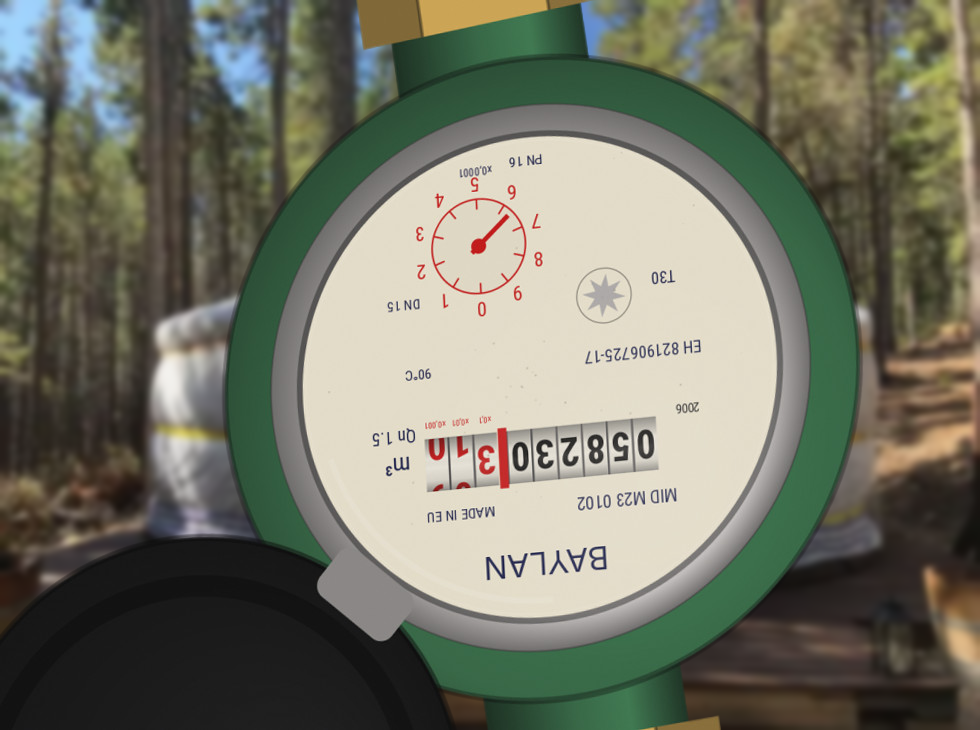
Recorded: 58230.3096 m³
